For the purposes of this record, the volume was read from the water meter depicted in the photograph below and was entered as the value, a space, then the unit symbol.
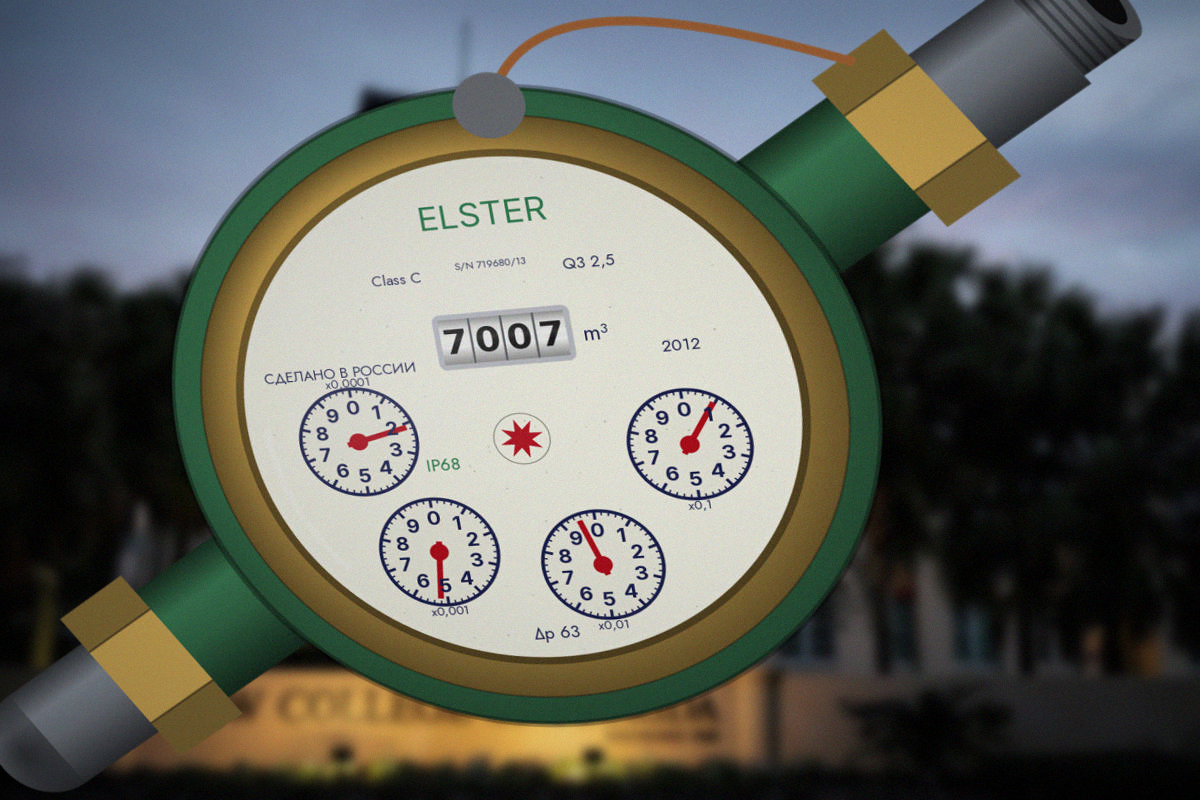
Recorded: 7007.0952 m³
